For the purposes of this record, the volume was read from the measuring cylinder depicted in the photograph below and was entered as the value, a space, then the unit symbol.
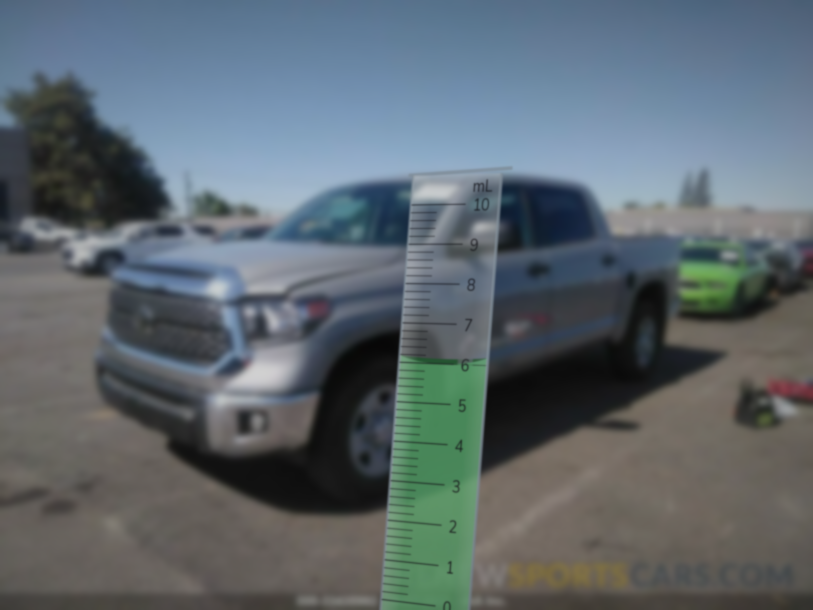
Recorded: 6 mL
